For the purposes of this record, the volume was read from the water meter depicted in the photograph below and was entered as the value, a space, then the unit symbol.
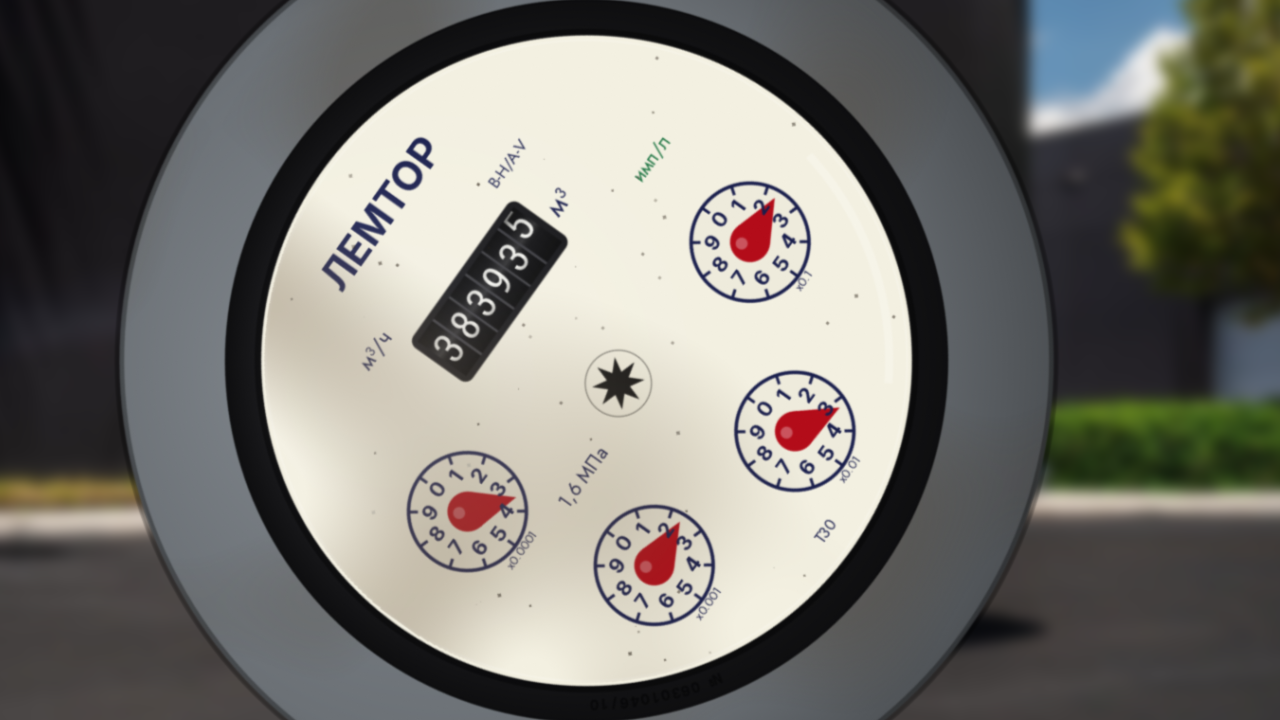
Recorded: 383935.2323 m³
